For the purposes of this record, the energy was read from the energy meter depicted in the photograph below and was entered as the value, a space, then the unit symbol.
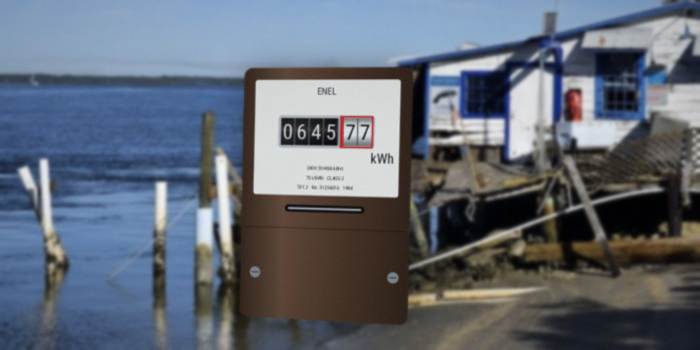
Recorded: 645.77 kWh
